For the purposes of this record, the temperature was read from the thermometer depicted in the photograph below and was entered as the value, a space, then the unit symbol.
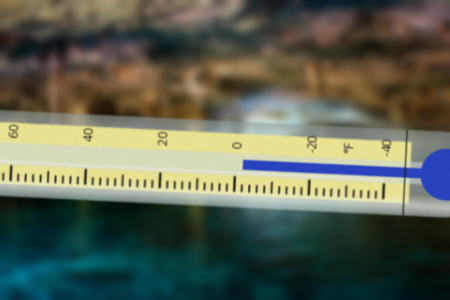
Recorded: -2 °F
